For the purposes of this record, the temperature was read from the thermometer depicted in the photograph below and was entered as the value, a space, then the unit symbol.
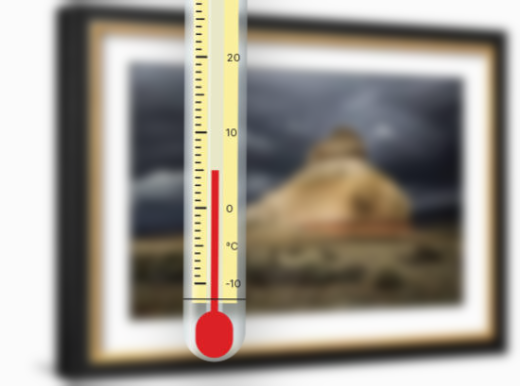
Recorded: 5 °C
